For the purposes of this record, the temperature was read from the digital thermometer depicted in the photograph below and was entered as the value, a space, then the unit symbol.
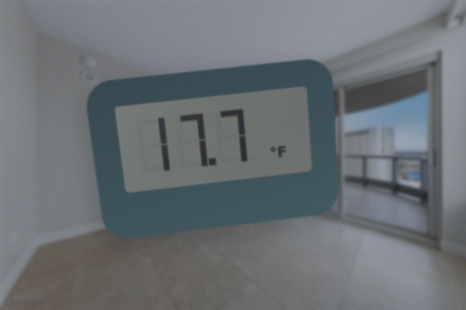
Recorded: 17.7 °F
